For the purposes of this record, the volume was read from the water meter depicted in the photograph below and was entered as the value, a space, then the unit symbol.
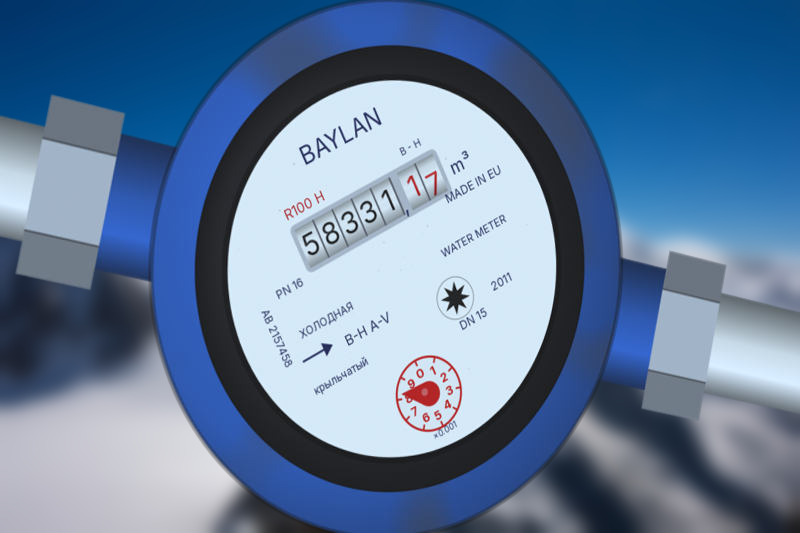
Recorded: 58331.168 m³
